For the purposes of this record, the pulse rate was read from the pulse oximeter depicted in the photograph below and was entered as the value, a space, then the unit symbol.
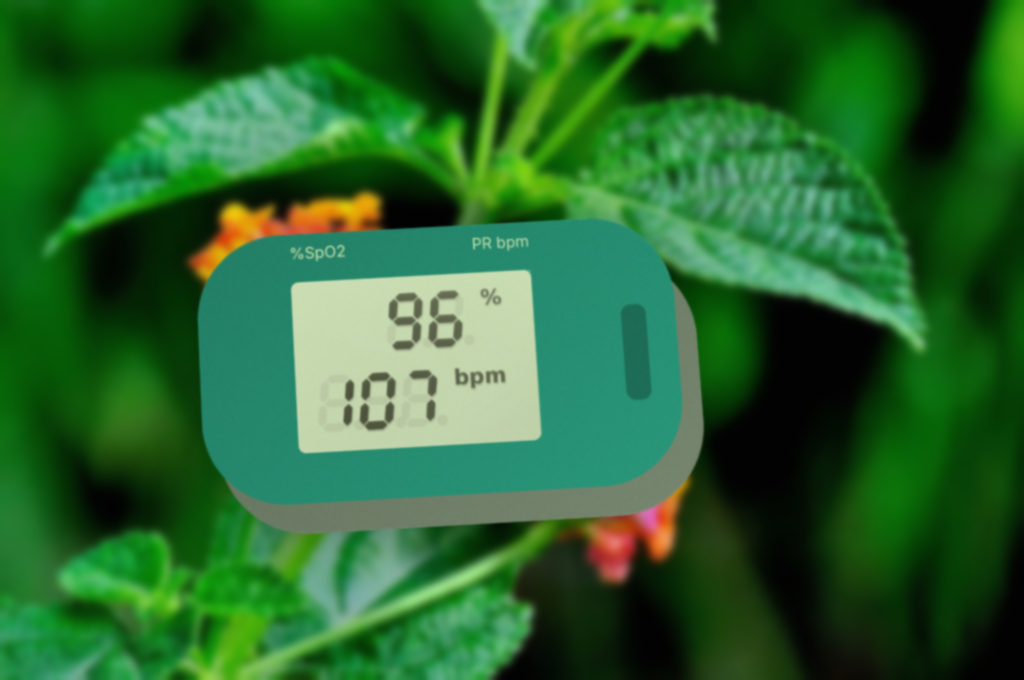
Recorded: 107 bpm
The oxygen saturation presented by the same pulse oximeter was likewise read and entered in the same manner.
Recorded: 96 %
